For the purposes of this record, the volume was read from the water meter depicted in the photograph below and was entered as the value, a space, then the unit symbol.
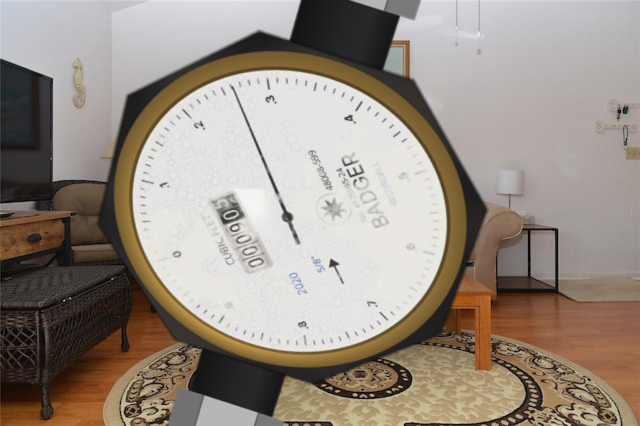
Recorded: 905.26 ft³
